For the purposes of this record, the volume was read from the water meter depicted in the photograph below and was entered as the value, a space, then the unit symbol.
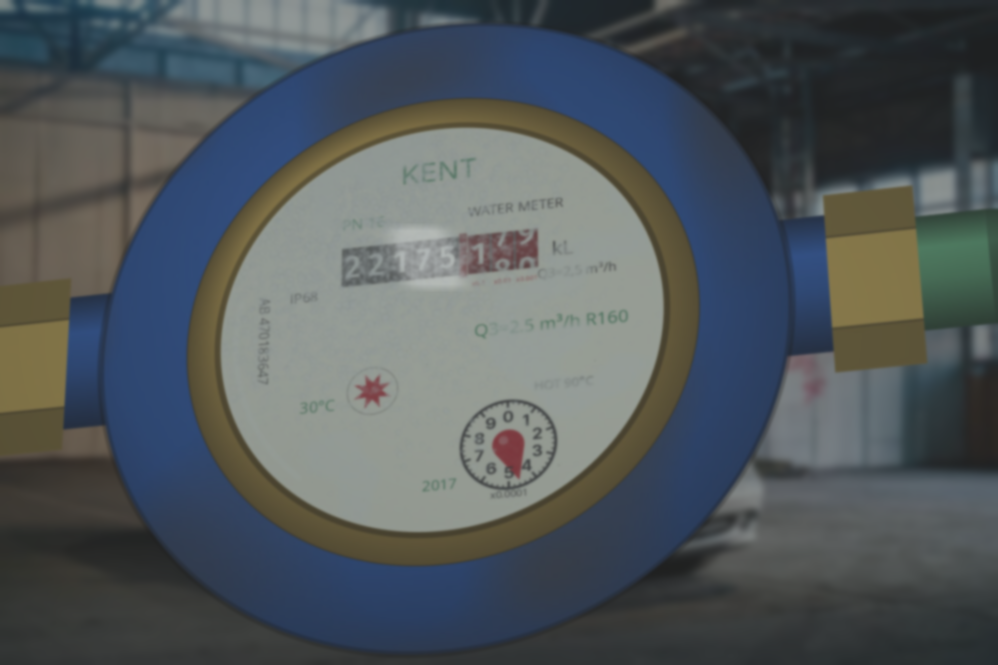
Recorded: 22175.1794 kL
